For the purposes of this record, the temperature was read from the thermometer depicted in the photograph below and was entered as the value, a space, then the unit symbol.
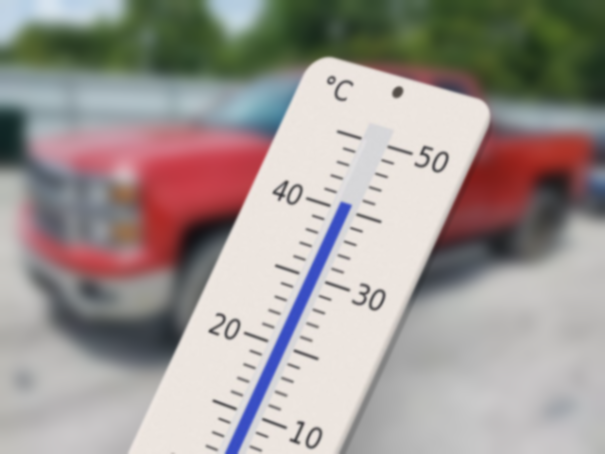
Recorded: 41 °C
